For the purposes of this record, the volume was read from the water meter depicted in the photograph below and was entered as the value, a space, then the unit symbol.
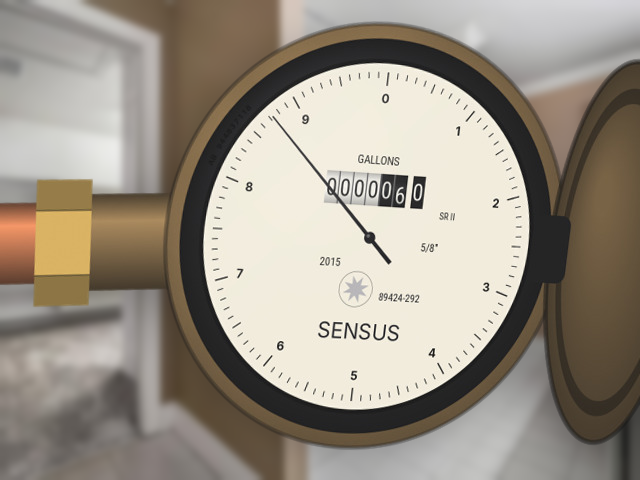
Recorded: 58.7 gal
